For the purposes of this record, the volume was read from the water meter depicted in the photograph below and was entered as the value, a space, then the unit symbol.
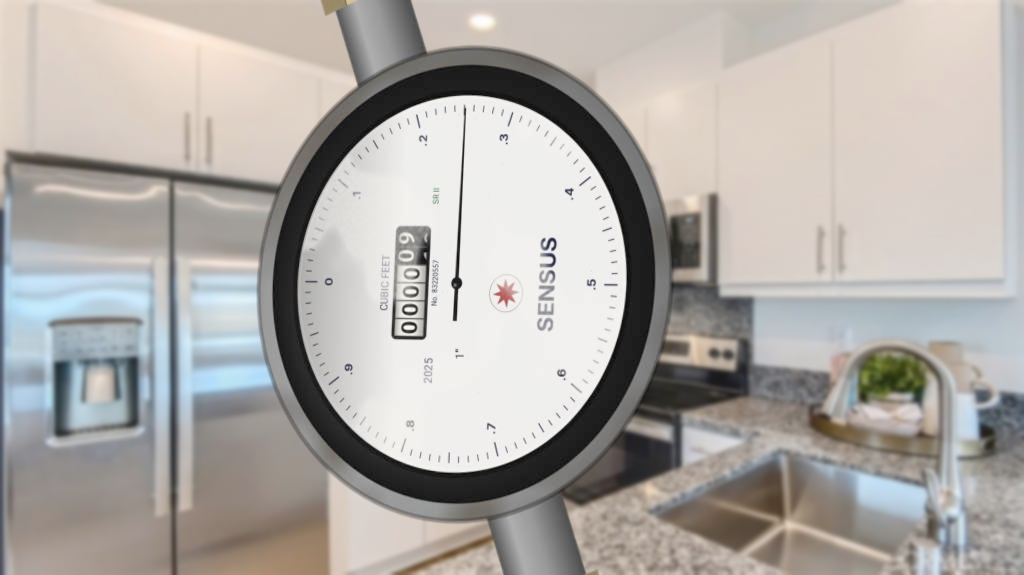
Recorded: 9.25 ft³
